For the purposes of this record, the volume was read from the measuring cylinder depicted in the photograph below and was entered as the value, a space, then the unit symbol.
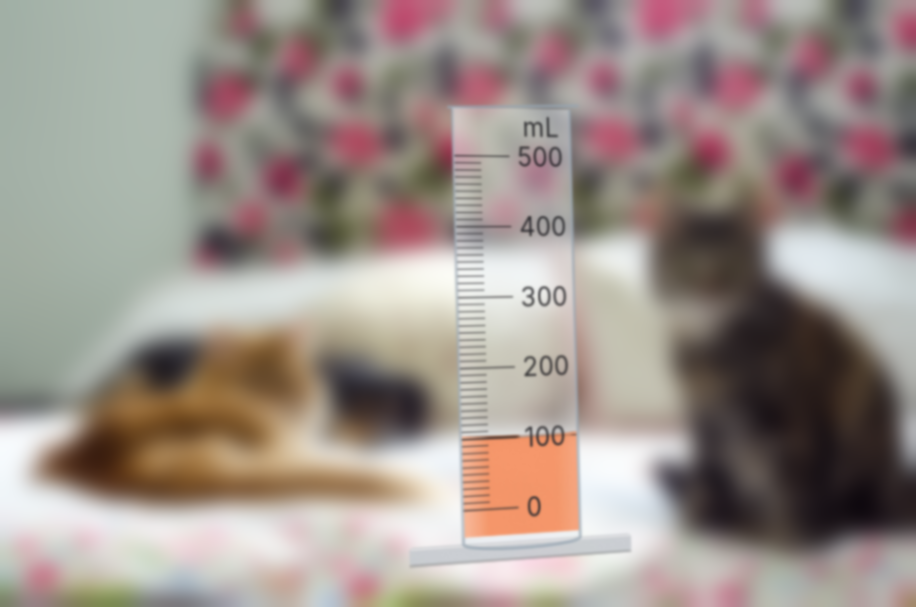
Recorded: 100 mL
